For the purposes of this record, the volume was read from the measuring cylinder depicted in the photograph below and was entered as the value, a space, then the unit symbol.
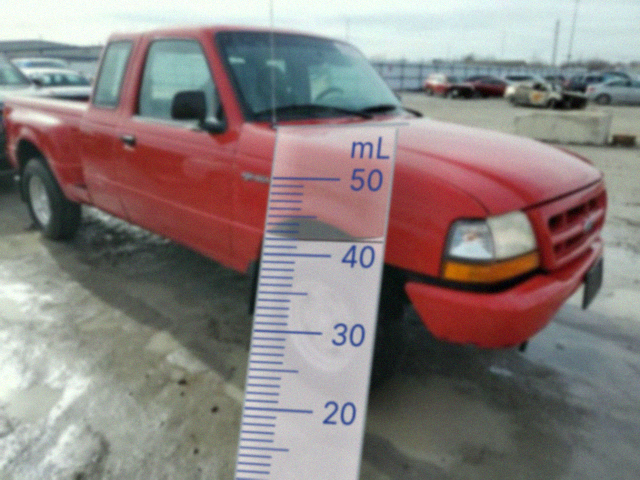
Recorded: 42 mL
